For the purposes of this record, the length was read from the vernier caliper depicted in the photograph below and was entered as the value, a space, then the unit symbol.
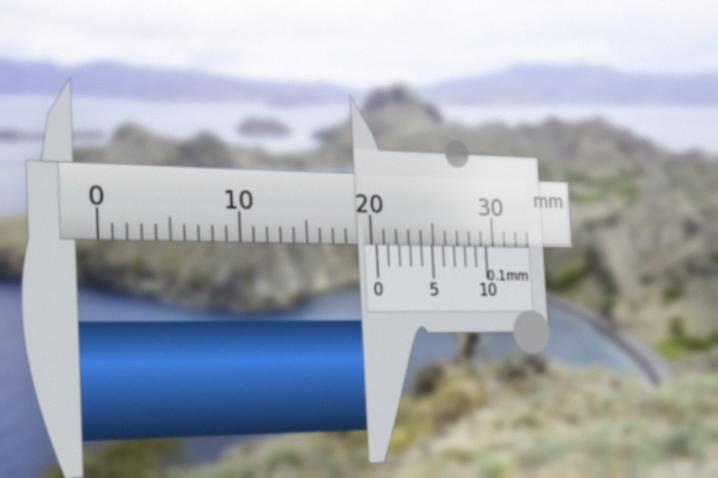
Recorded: 20.4 mm
